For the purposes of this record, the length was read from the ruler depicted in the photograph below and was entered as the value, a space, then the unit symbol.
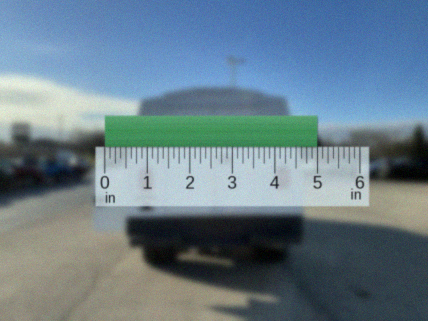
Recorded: 5 in
